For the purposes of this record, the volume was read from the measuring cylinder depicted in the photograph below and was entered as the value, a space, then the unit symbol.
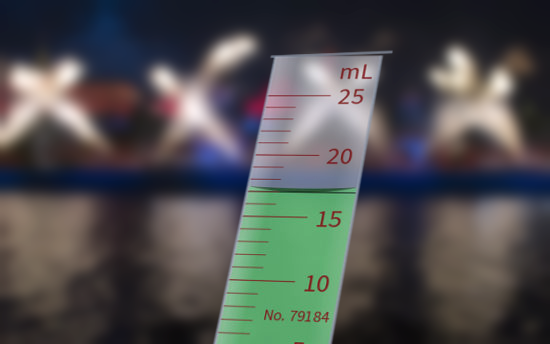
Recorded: 17 mL
